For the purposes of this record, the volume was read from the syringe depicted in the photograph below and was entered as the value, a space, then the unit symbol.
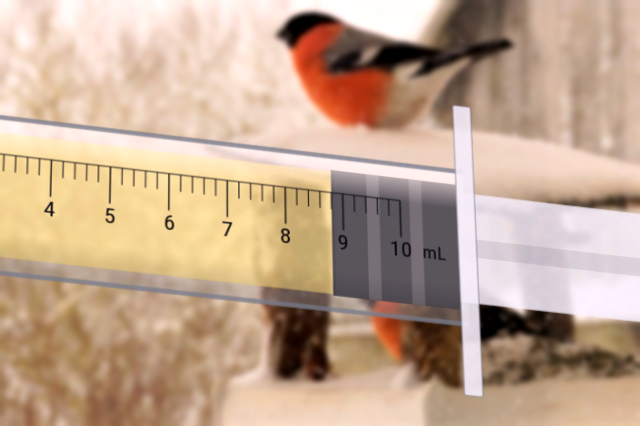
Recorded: 8.8 mL
